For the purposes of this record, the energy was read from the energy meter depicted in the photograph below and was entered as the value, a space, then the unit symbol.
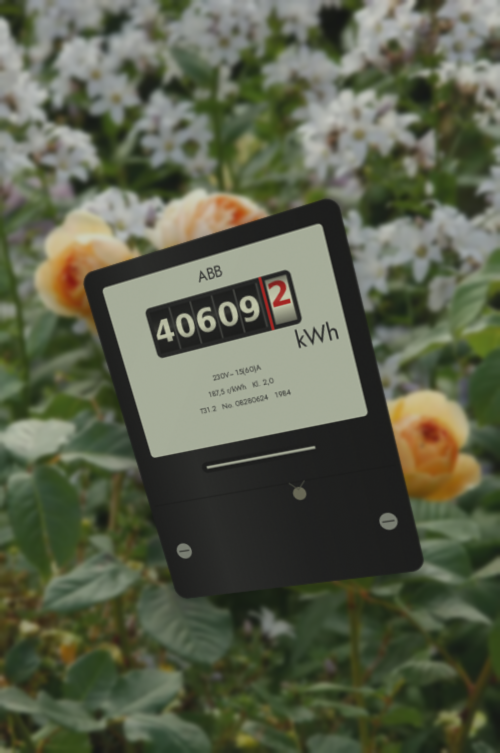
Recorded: 40609.2 kWh
